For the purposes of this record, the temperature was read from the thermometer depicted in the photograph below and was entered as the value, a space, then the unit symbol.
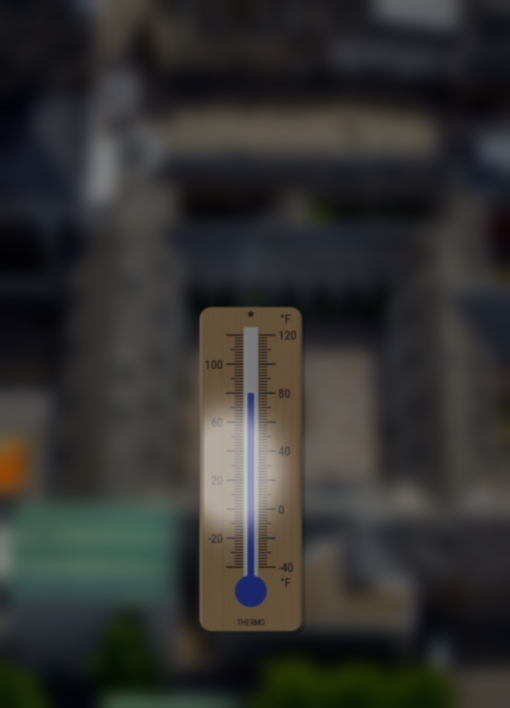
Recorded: 80 °F
